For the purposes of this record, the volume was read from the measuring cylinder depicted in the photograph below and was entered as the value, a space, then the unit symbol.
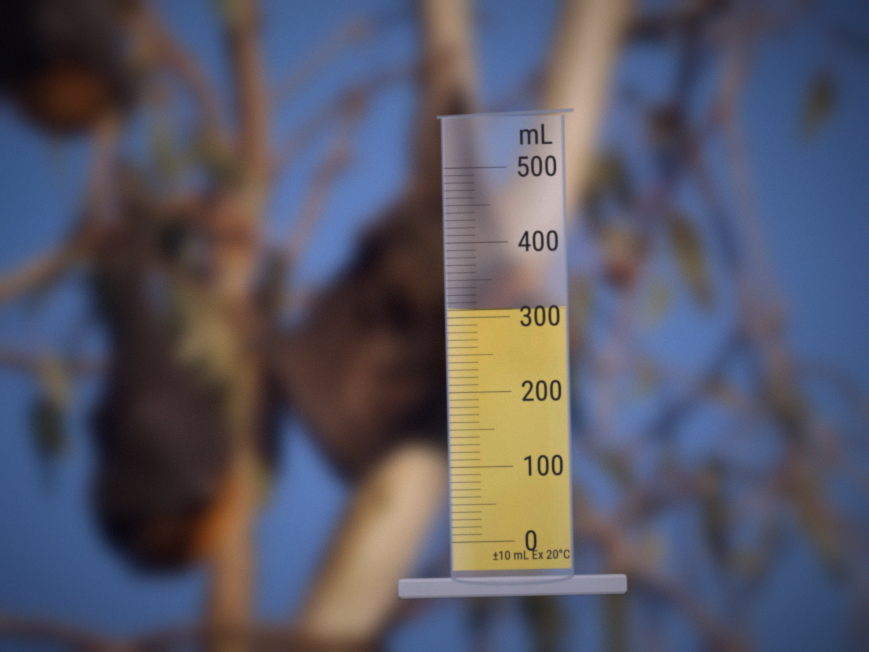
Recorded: 310 mL
